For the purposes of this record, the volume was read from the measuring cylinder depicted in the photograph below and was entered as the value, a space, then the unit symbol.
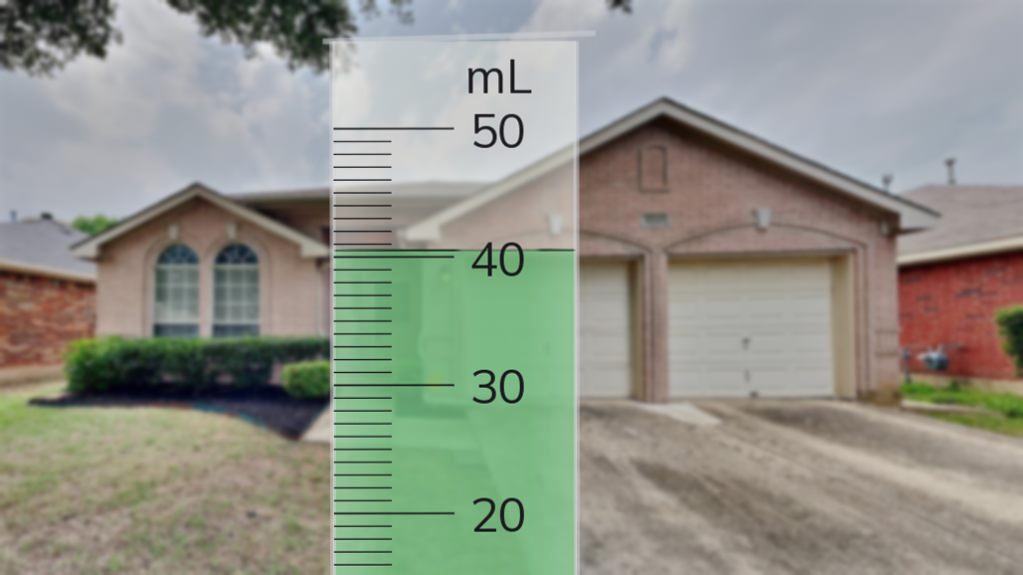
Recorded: 40.5 mL
